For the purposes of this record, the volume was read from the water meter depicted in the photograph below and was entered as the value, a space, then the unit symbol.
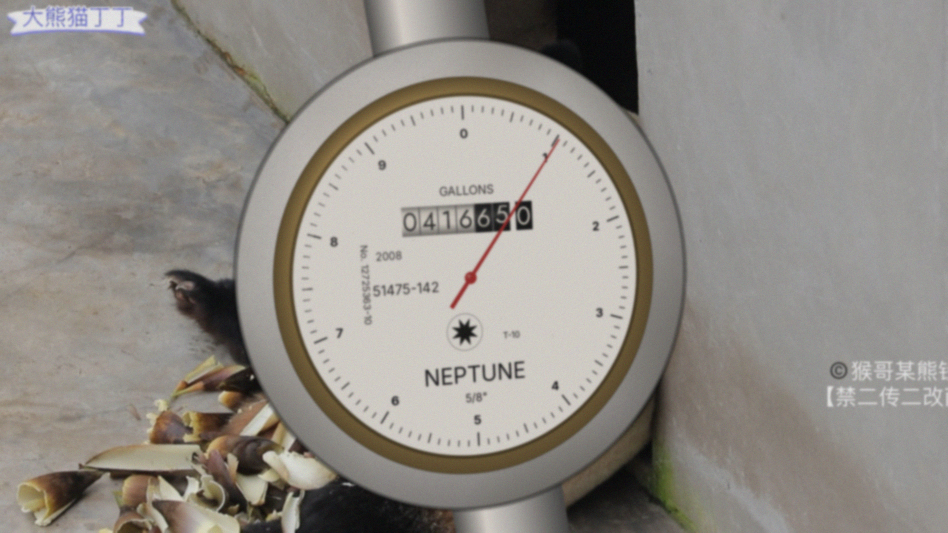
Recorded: 416651.0 gal
